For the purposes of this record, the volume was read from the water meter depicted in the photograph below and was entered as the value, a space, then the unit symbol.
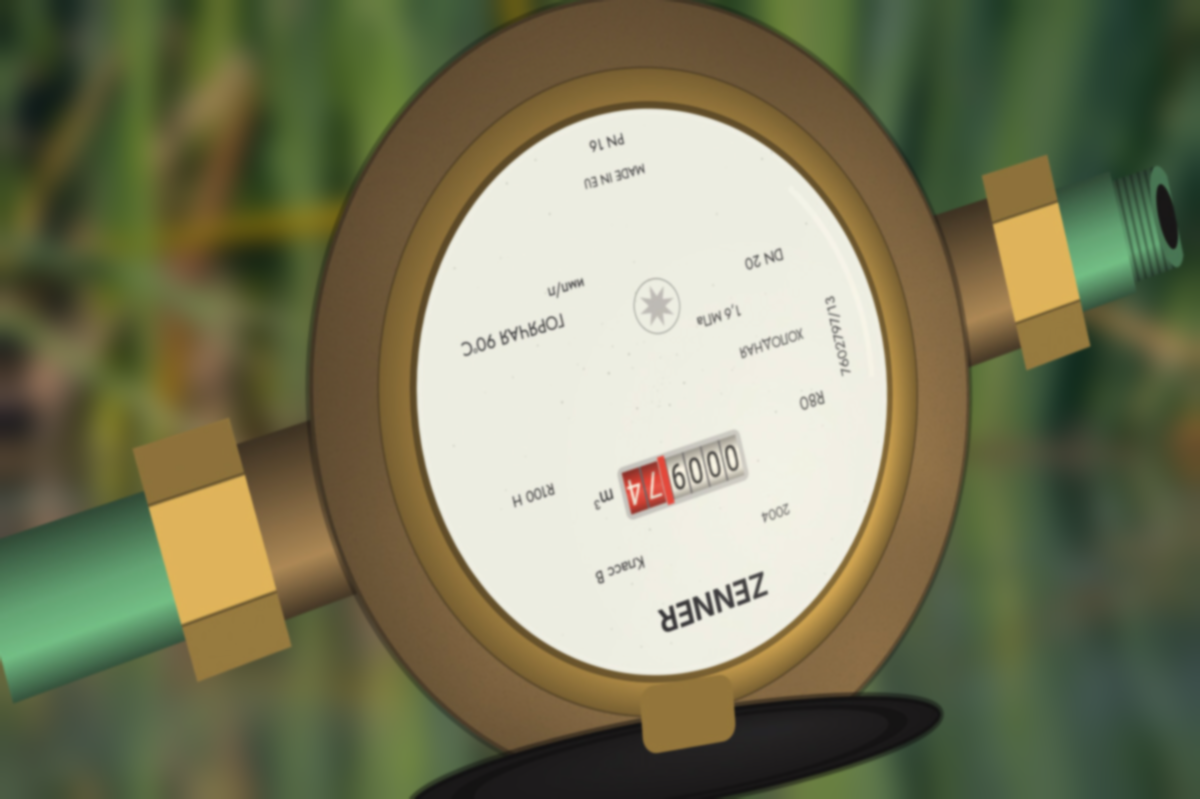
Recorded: 9.74 m³
